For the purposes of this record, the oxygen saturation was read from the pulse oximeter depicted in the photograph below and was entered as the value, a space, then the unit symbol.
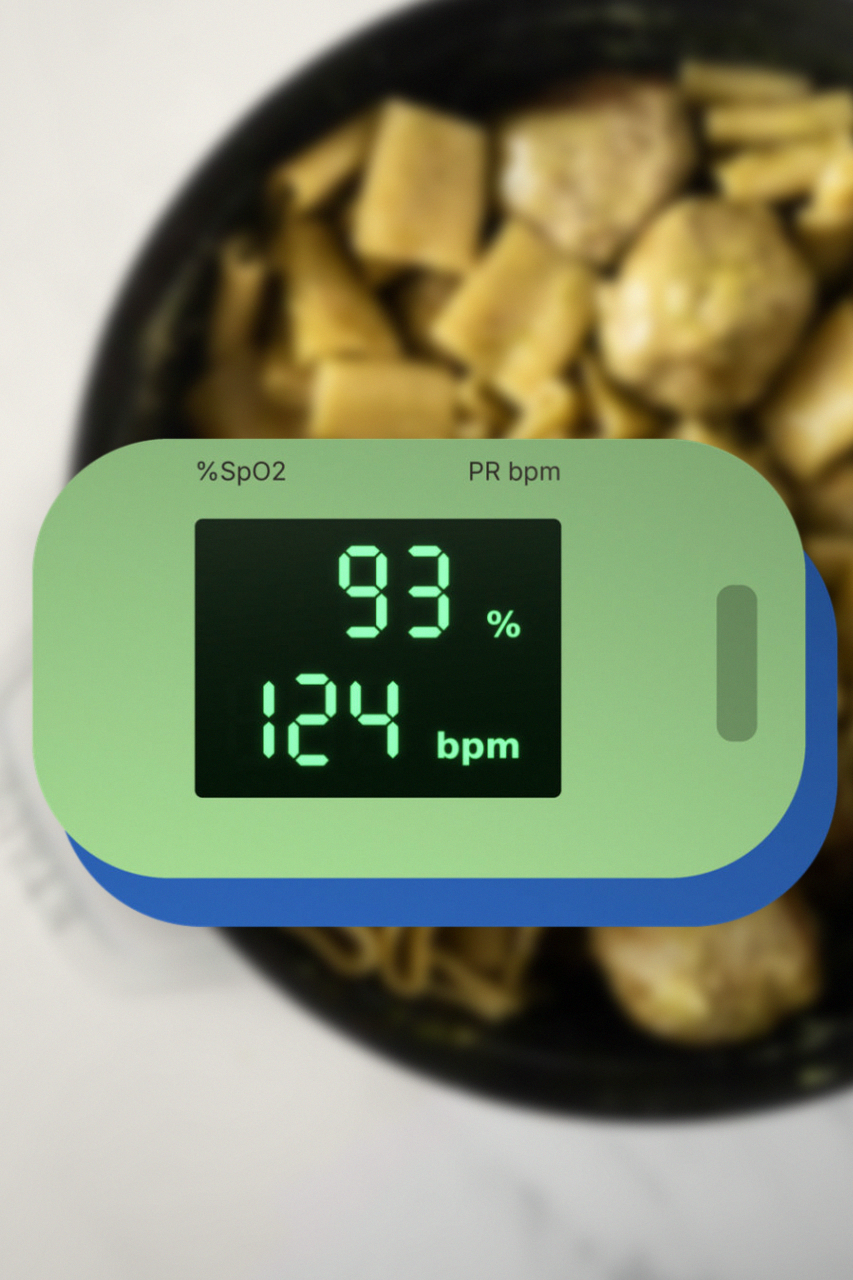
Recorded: 93 %
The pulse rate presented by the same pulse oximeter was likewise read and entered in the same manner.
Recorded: 124 bpm
